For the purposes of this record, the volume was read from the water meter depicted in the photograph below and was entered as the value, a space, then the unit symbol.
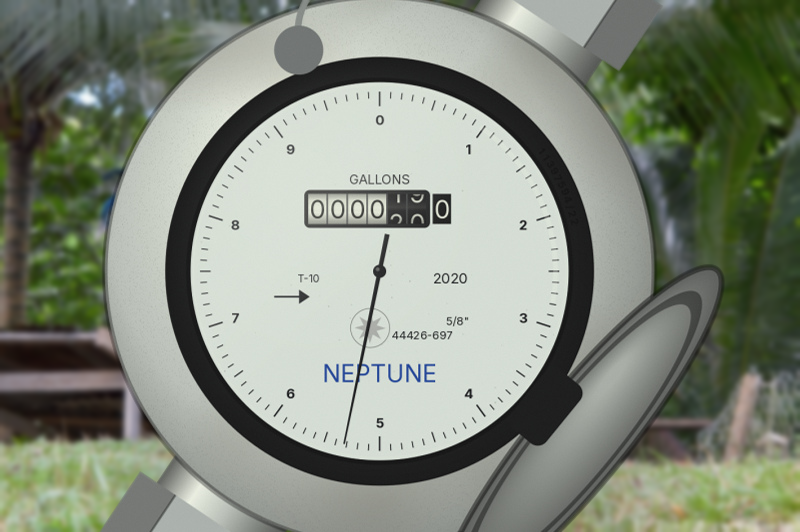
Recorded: 195.3 gal
